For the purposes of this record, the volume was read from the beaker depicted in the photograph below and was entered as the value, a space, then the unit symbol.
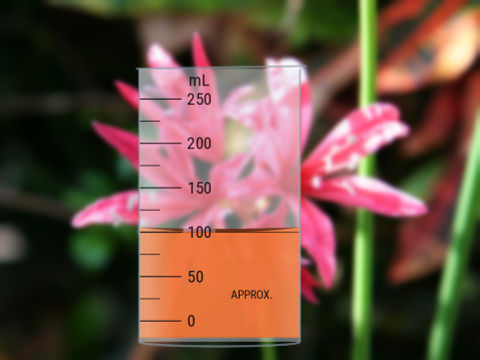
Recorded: 100 mL
